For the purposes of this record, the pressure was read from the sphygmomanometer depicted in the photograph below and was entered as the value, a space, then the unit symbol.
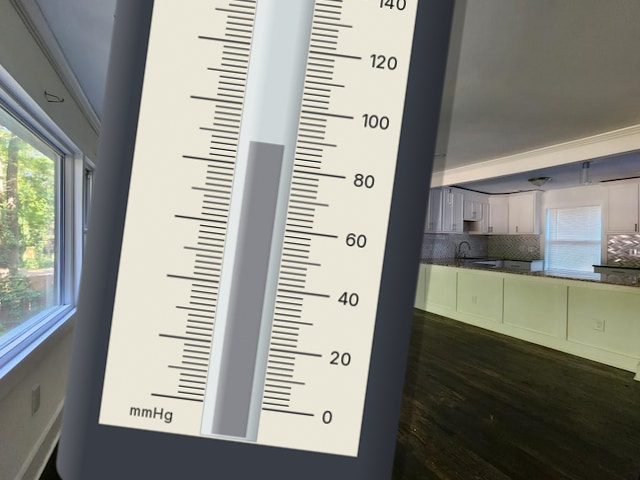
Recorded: 88 mmHg
